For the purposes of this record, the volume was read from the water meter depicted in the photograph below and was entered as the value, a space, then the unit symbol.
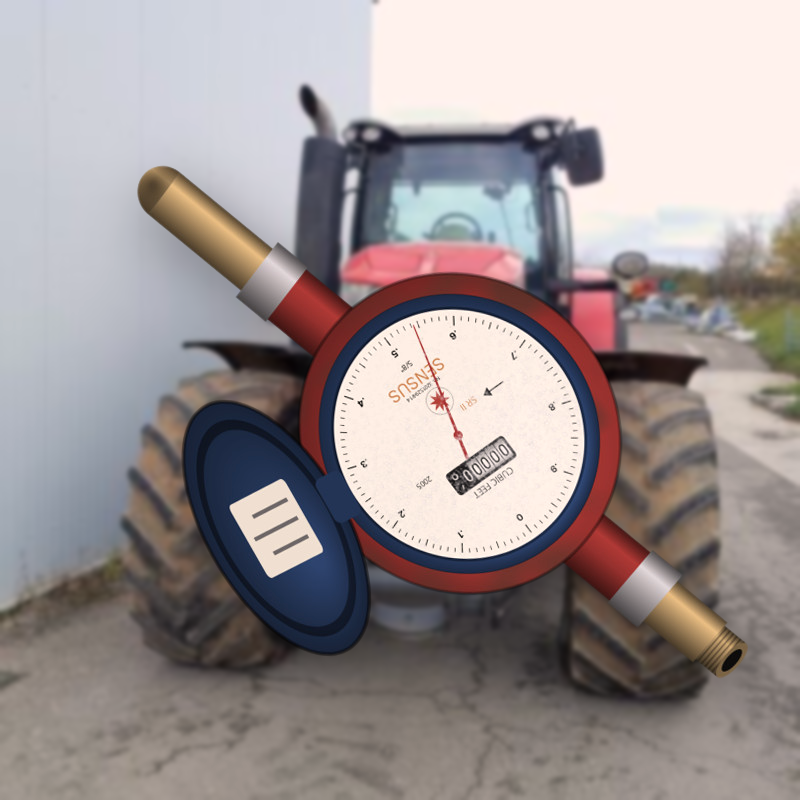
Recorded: 7.54 ft³
